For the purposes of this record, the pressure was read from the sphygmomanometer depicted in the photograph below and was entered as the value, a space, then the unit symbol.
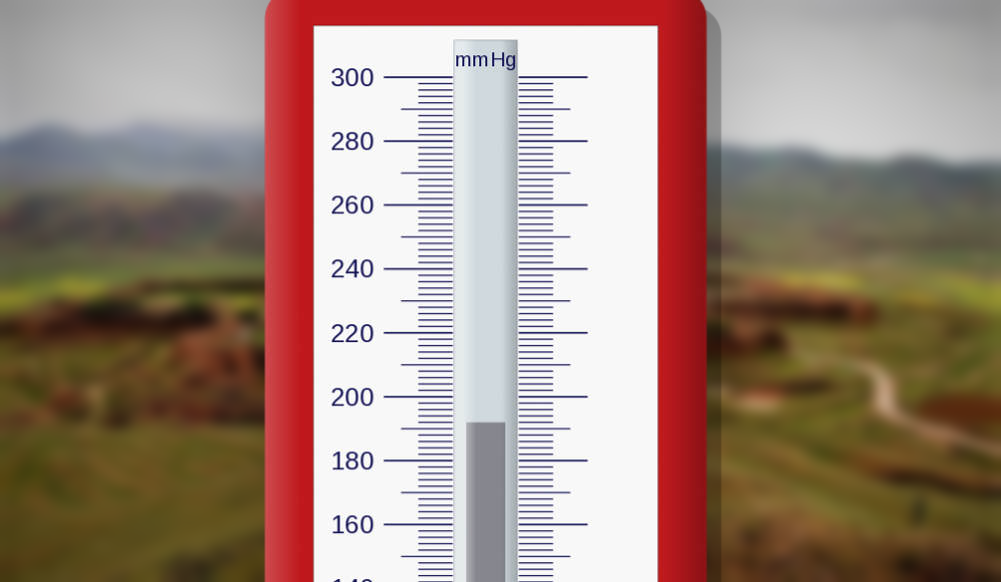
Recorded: 192 mmHg
